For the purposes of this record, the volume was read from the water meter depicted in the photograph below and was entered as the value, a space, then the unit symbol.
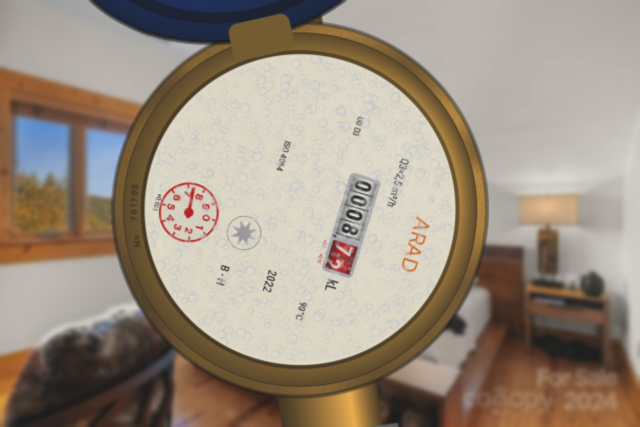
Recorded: 8.717 kL
